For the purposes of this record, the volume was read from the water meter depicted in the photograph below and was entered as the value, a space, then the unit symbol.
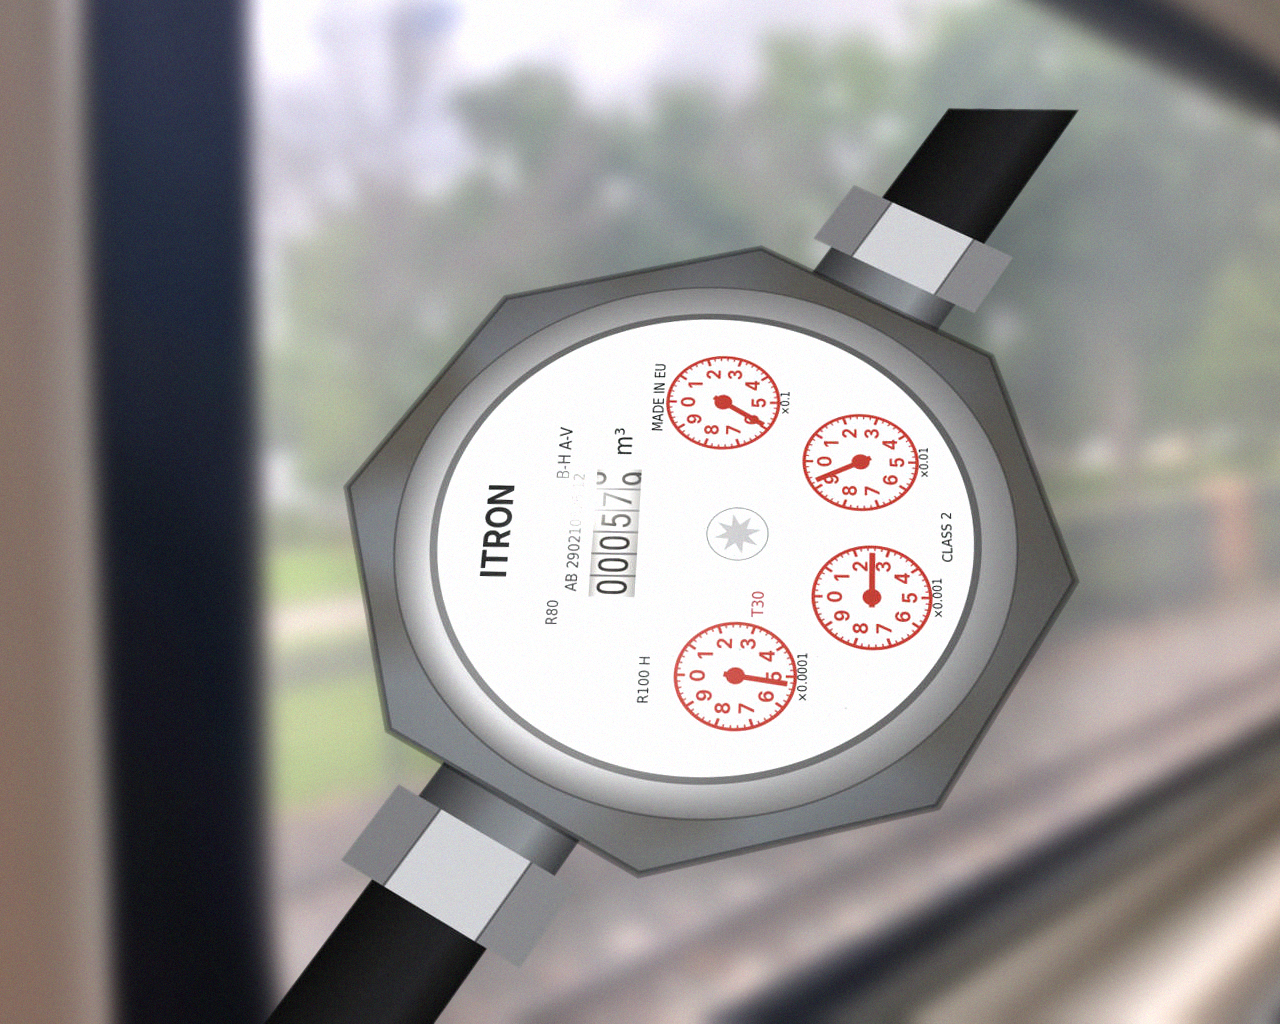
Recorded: 578.5925 m³
